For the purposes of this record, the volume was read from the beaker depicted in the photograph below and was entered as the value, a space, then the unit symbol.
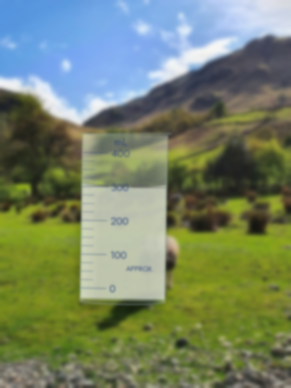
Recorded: 300 mL
